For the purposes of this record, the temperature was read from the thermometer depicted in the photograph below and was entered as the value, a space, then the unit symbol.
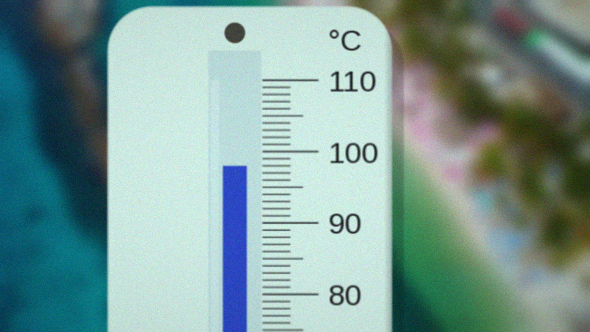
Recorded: 98 °C
